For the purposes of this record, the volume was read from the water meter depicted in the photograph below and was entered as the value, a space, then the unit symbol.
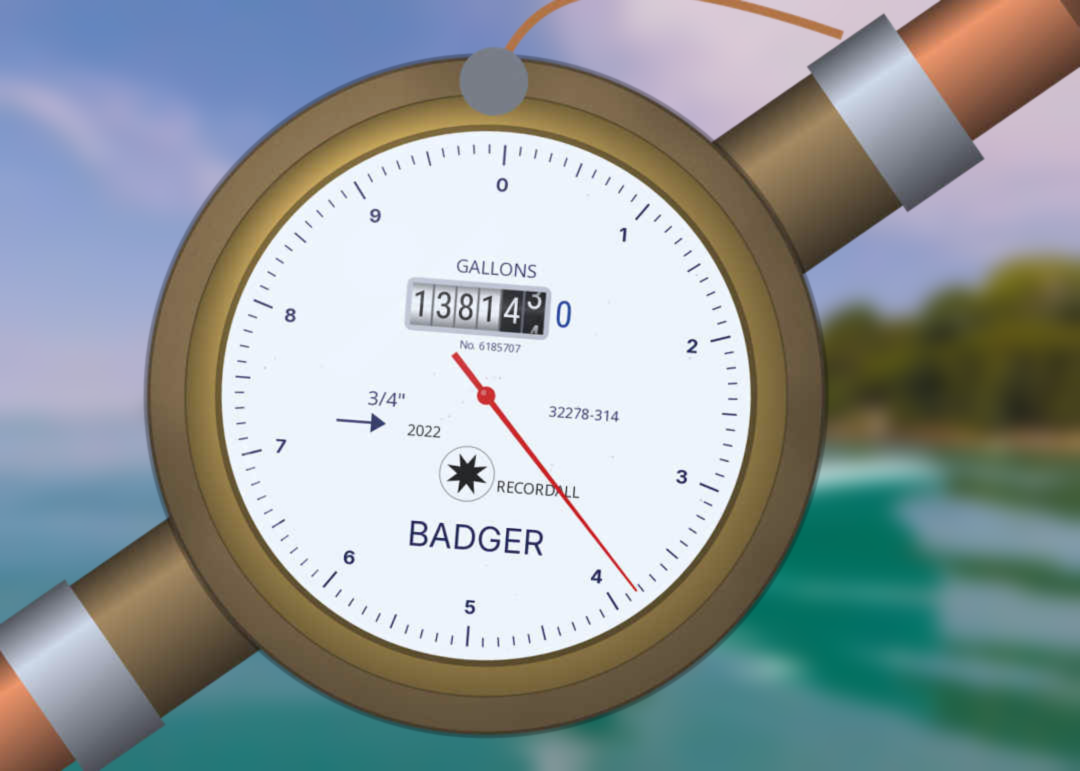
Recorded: 1381433.8 gal
